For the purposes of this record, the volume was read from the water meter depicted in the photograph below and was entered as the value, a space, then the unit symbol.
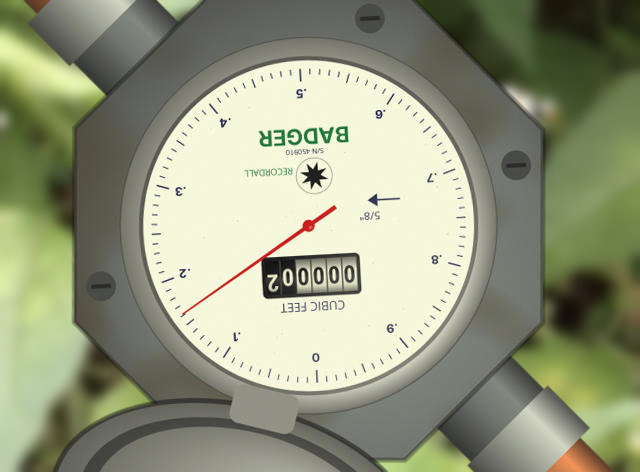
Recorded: 2.16 ft³
